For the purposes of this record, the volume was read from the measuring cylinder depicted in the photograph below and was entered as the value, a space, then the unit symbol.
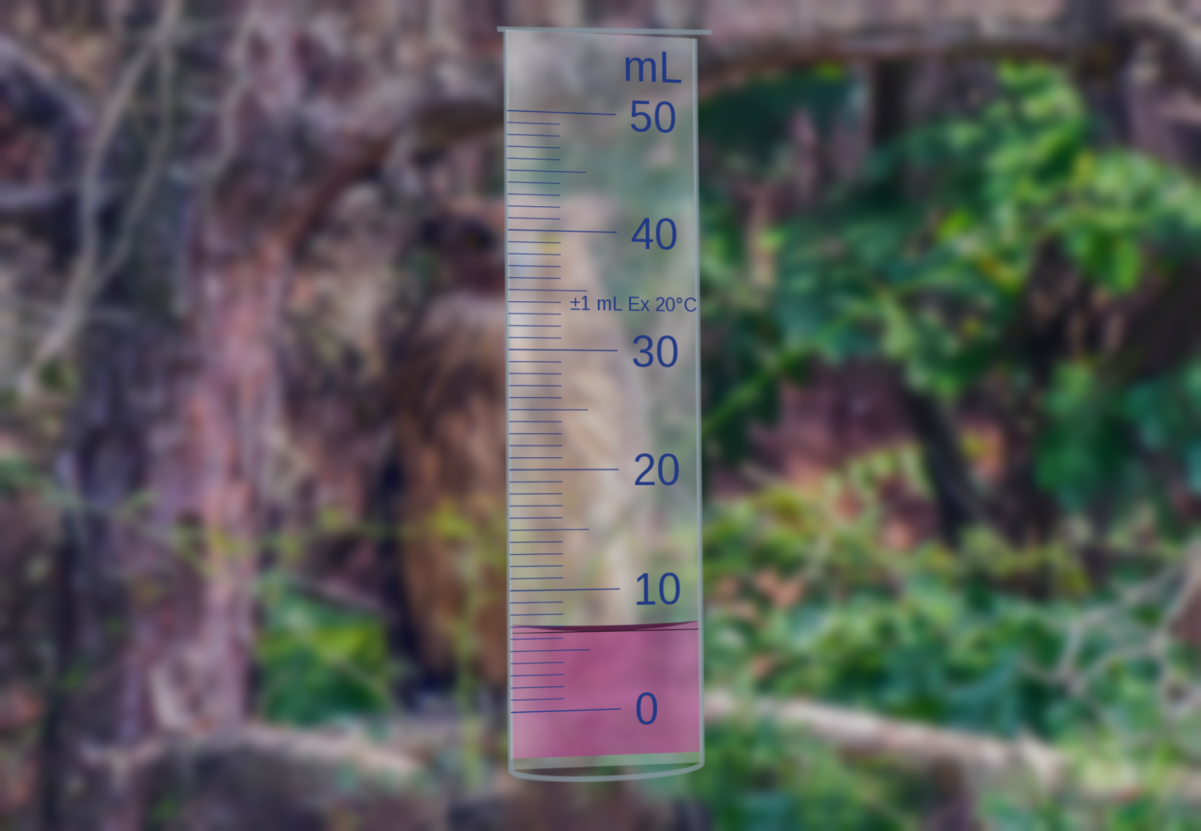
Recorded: 6.5 mL
